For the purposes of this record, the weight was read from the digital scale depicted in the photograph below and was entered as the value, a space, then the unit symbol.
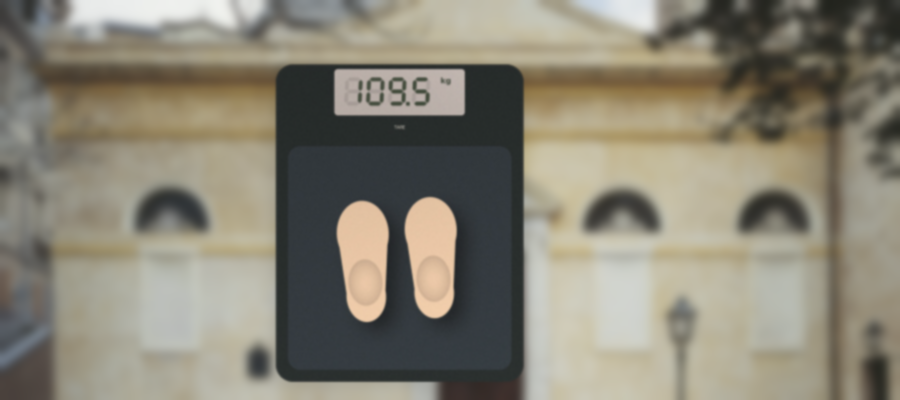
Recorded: 109.5 kg
